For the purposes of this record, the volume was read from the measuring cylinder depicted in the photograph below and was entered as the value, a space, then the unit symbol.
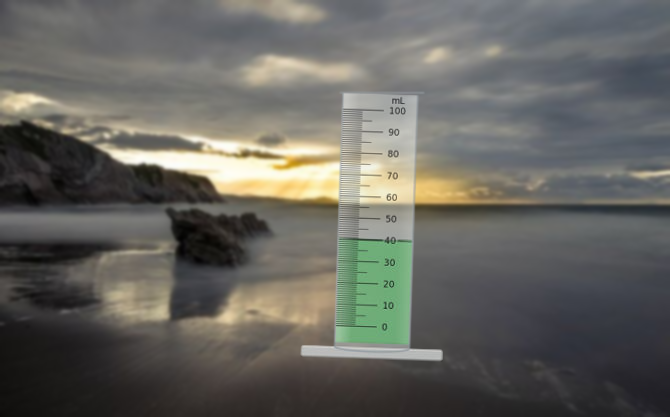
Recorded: 40 mL
